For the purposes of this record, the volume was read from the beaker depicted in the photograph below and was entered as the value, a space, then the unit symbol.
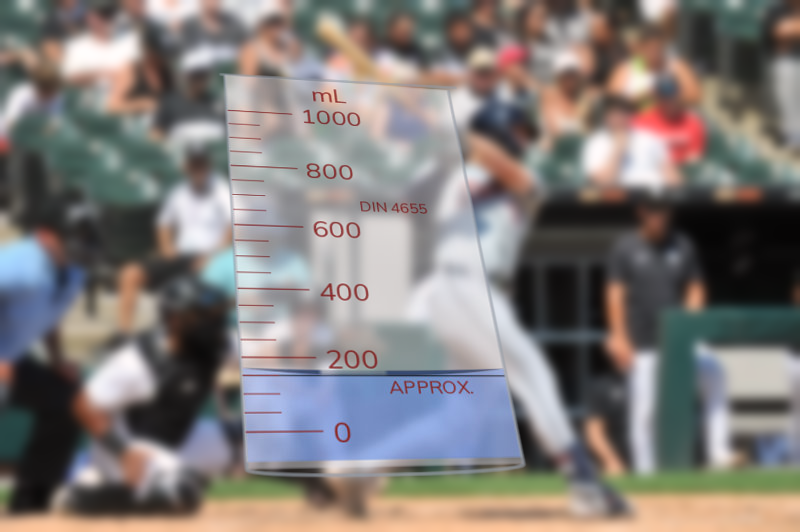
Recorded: 150 mL
